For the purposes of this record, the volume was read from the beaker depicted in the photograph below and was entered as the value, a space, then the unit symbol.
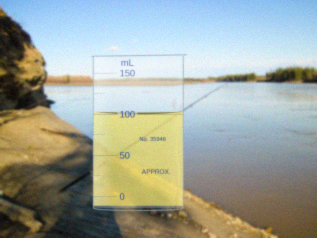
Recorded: 100 mL
